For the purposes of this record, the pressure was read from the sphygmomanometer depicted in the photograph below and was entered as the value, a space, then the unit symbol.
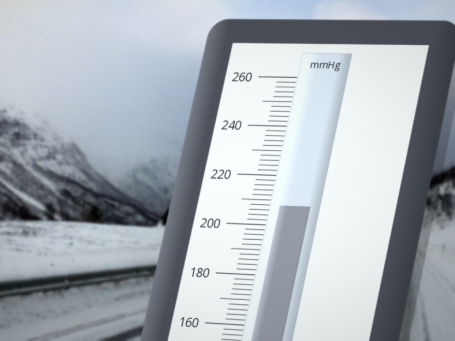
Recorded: 208 mmHg
